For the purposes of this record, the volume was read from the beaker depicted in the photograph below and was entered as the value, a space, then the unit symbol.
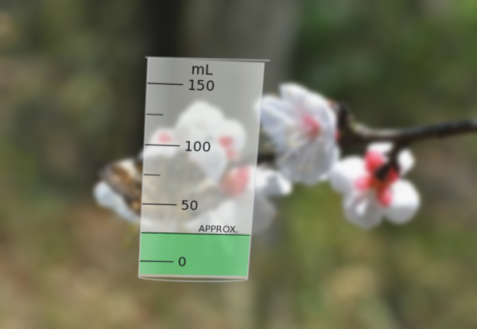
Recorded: 25 mL
